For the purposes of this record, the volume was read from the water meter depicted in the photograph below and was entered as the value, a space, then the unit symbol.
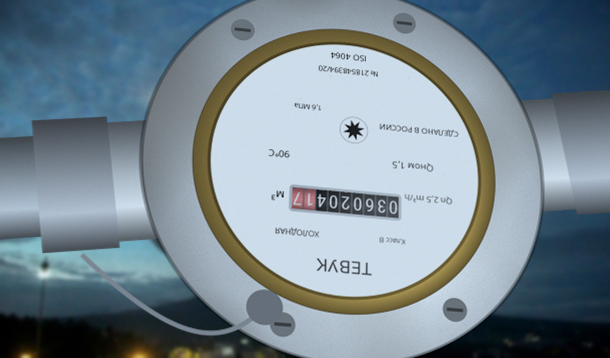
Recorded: 360204.17 m³
